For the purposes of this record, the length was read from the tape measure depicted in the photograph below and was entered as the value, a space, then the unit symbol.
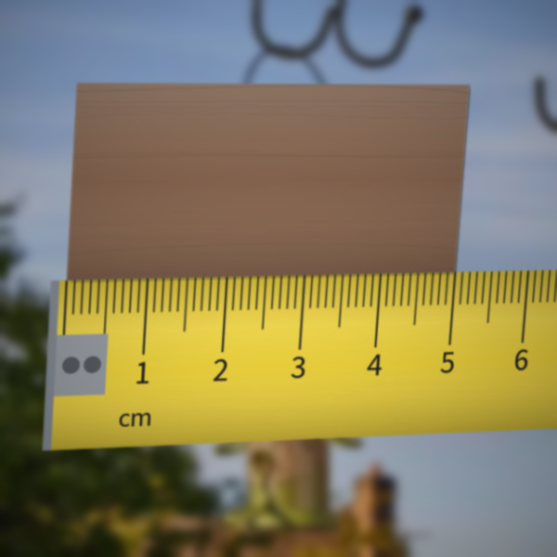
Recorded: 5 cm
